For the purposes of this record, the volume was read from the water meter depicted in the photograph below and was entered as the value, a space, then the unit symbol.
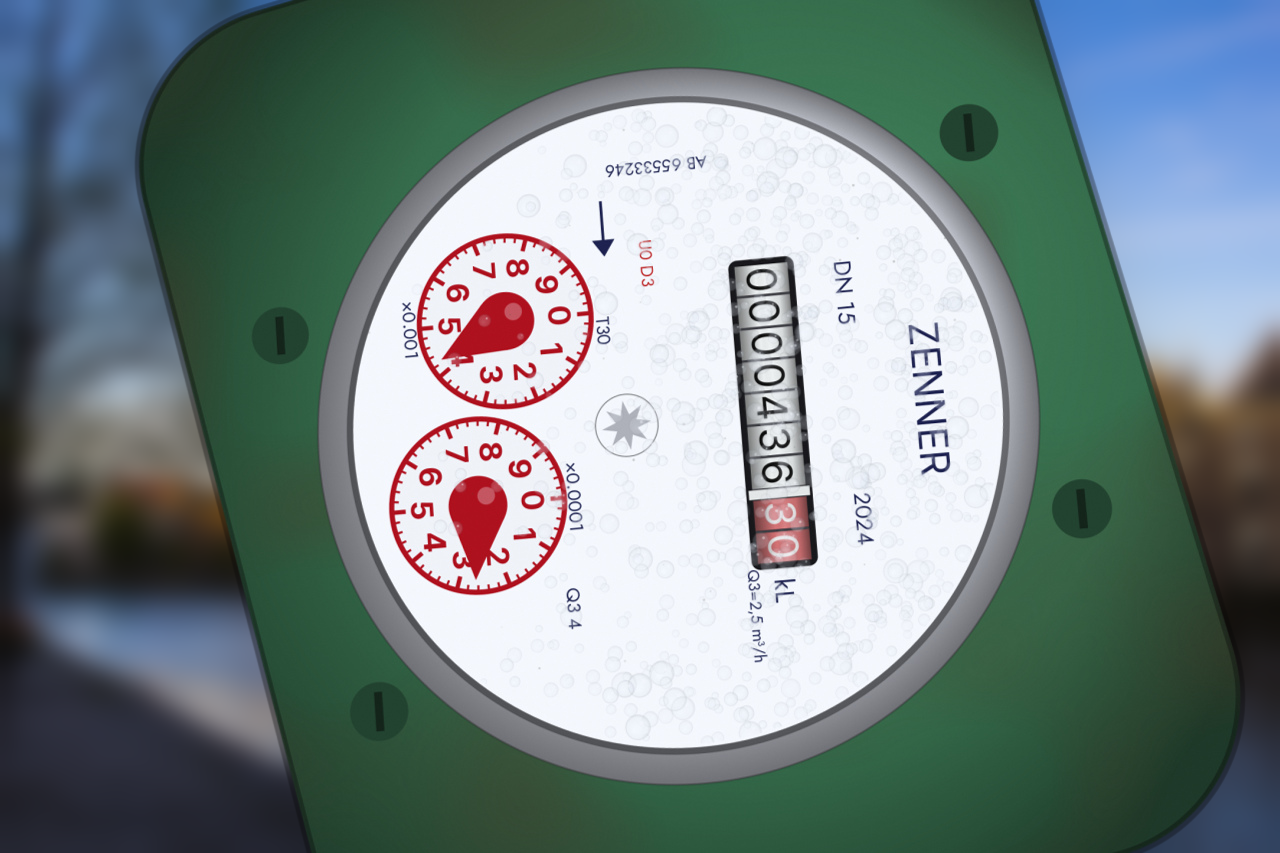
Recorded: 436.3042 kL
